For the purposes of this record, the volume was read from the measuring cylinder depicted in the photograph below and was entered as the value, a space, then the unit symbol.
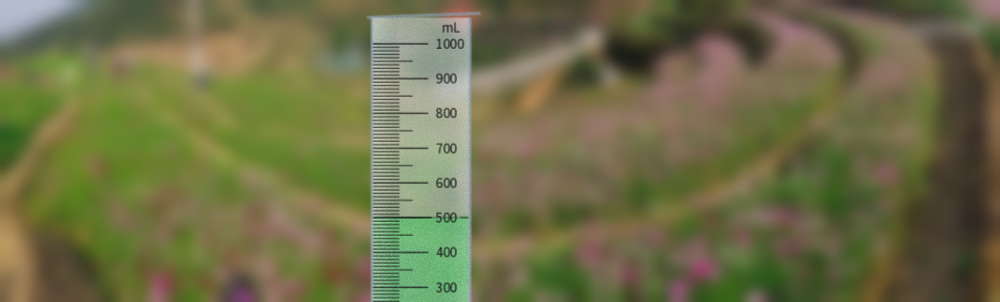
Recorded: 500 mL
